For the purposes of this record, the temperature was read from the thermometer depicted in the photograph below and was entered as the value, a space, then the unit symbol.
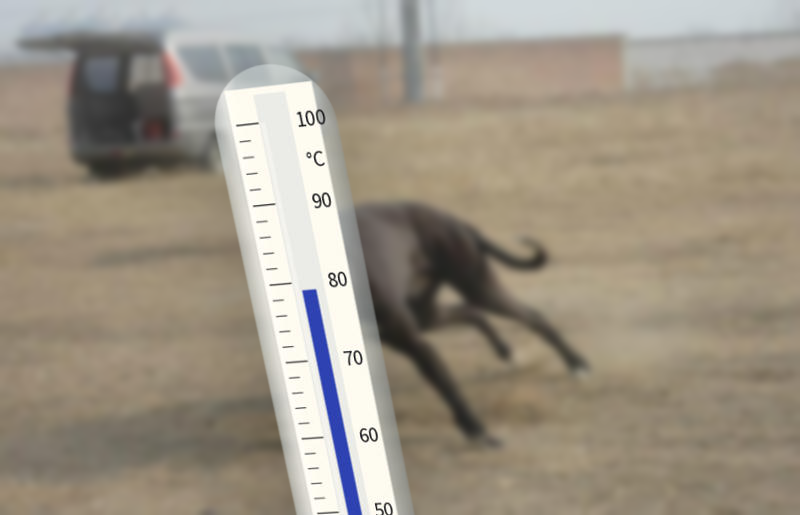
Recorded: 79 °C
